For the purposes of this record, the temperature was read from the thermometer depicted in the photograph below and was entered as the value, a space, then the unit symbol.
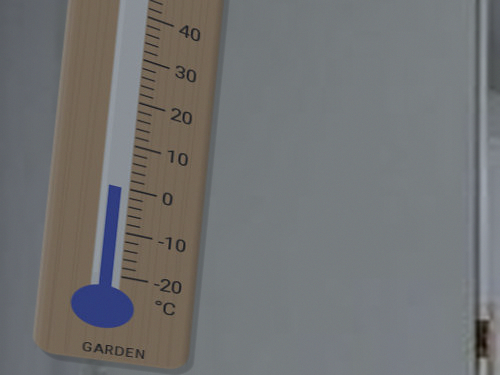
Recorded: 0 °C
